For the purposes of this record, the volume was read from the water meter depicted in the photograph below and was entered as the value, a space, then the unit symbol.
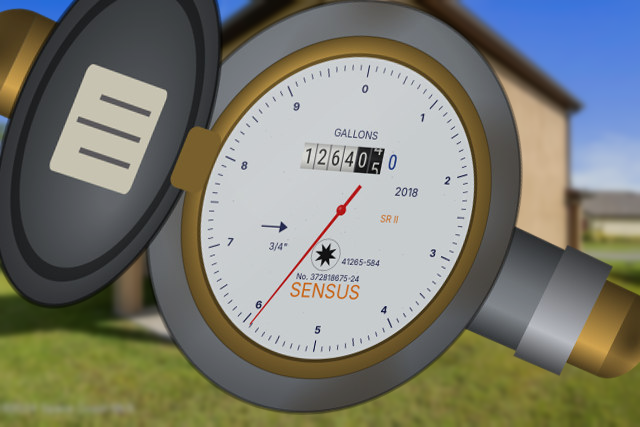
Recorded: 1264045.9 gal
